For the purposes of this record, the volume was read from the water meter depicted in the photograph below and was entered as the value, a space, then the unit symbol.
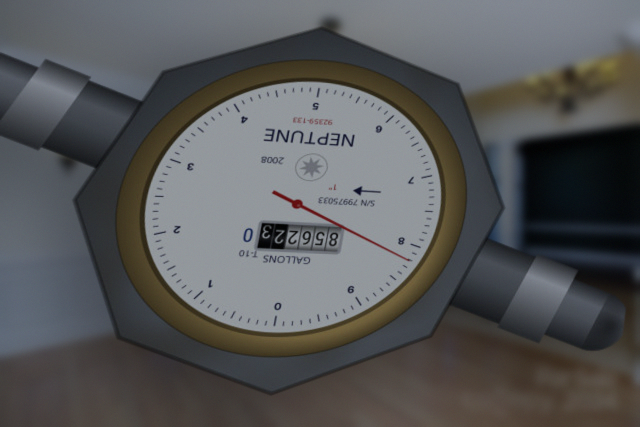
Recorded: 8562228.2 gal
